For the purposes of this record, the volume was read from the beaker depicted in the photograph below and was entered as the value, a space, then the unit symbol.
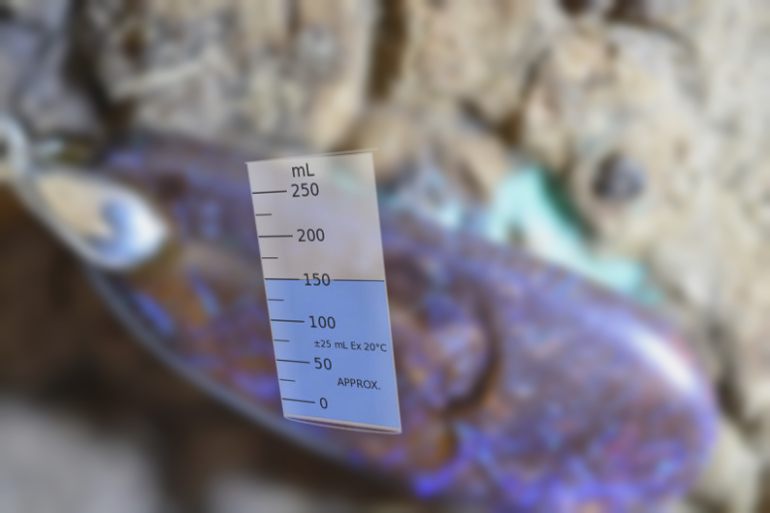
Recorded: 150 mL
